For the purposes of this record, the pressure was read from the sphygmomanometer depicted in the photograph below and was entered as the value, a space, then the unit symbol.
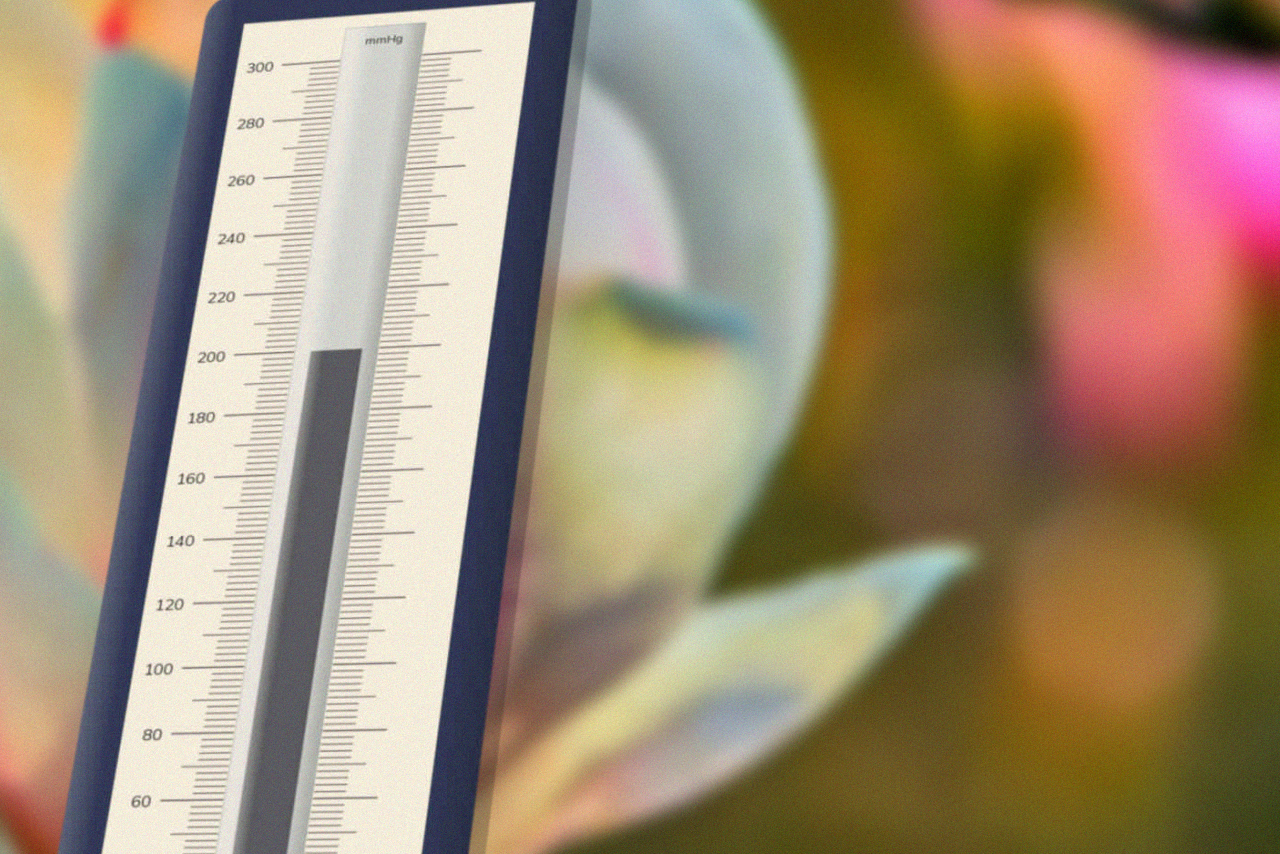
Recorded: 200 mmHg
